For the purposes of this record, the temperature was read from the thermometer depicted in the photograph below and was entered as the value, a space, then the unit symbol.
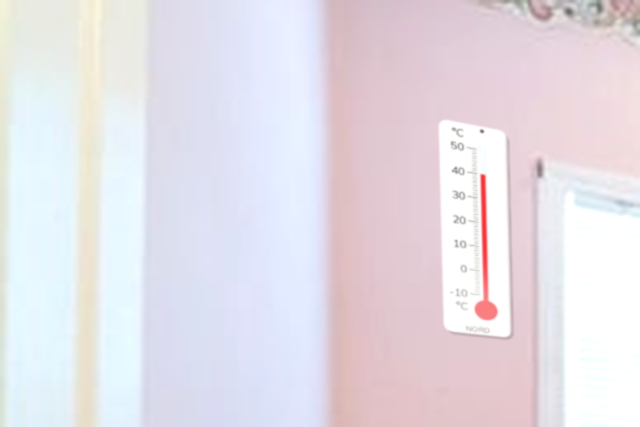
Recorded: 40 °C
